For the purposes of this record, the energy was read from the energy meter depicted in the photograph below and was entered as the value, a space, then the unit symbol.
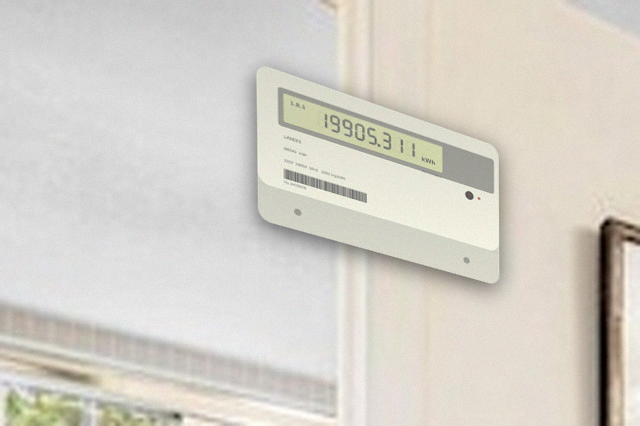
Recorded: 19905.311 kWh
